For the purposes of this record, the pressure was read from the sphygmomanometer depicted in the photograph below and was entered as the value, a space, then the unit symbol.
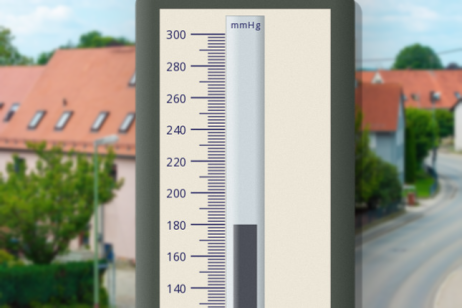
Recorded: 180 mmHg
